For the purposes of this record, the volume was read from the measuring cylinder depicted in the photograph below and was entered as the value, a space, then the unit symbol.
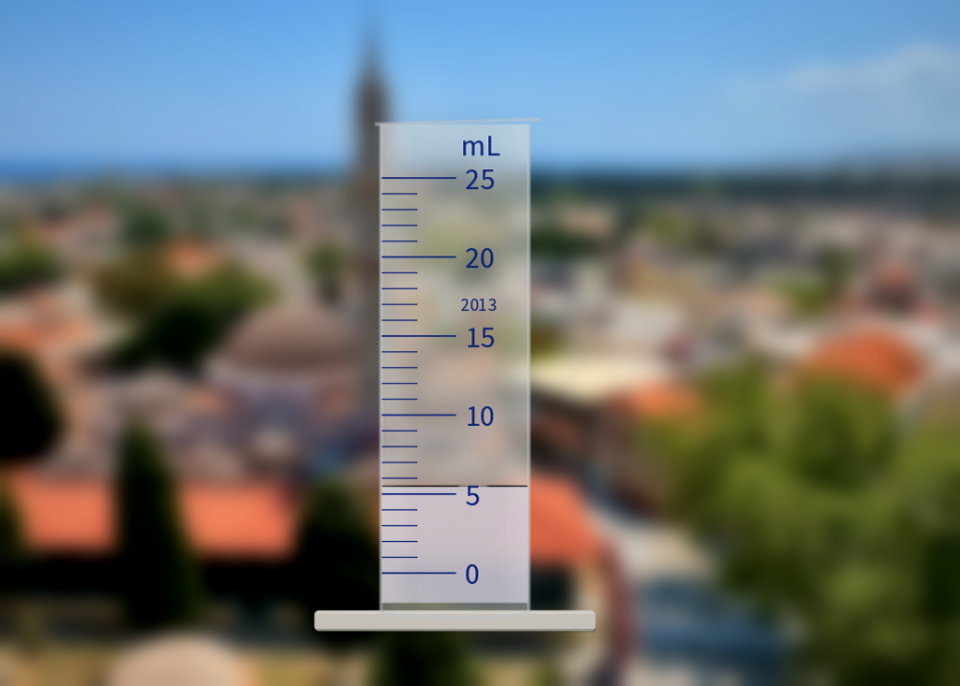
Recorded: 5.5 mL
